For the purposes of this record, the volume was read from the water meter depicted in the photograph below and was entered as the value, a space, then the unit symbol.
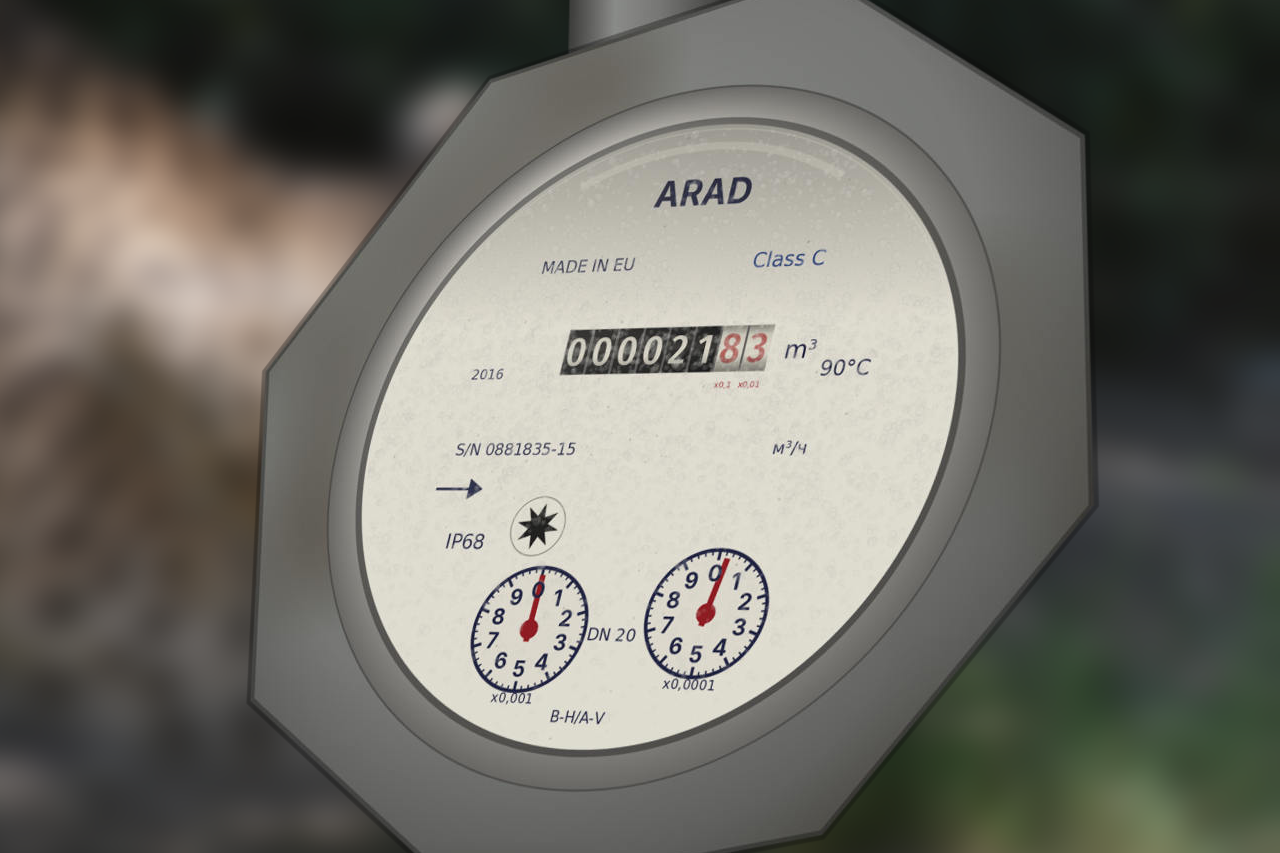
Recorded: 21.8300 m³
